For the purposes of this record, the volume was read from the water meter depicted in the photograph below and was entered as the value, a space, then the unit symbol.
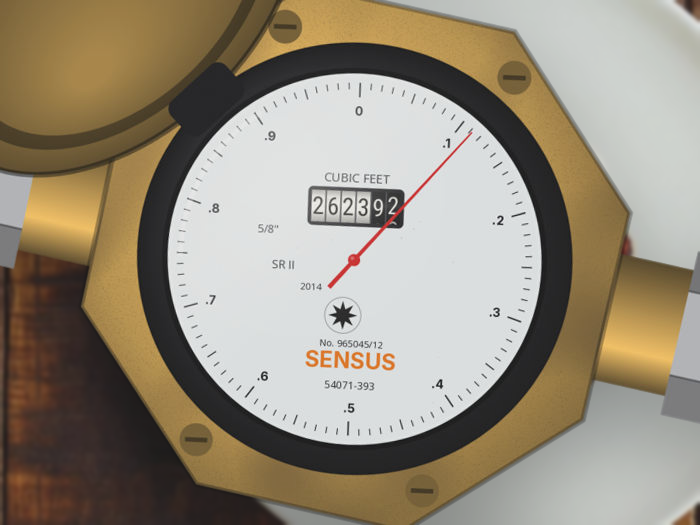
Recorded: 262392.11 ft³
